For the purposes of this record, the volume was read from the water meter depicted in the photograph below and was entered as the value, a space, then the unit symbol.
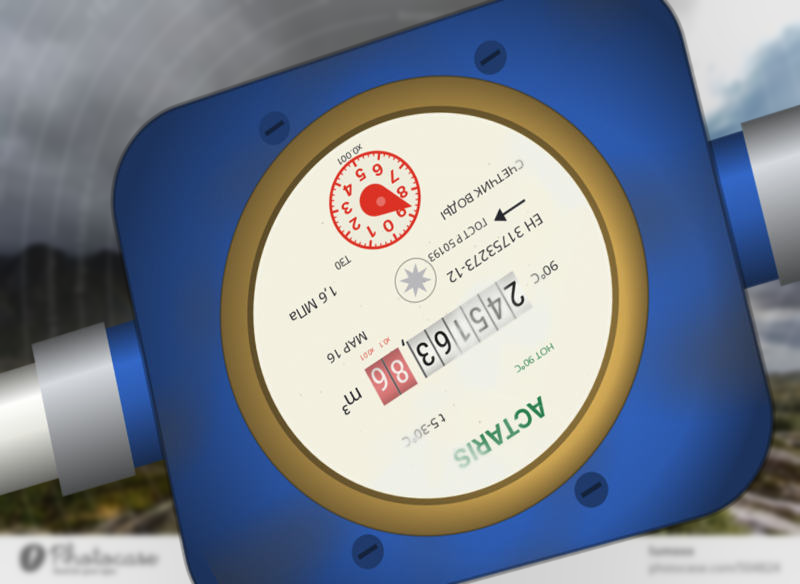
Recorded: 245163.858 m³
